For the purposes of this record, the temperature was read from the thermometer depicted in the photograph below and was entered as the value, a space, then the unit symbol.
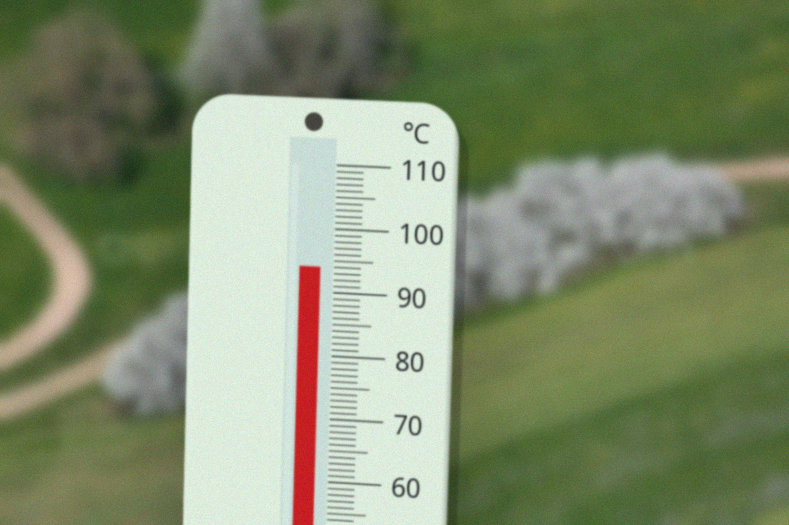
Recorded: 94 °C
